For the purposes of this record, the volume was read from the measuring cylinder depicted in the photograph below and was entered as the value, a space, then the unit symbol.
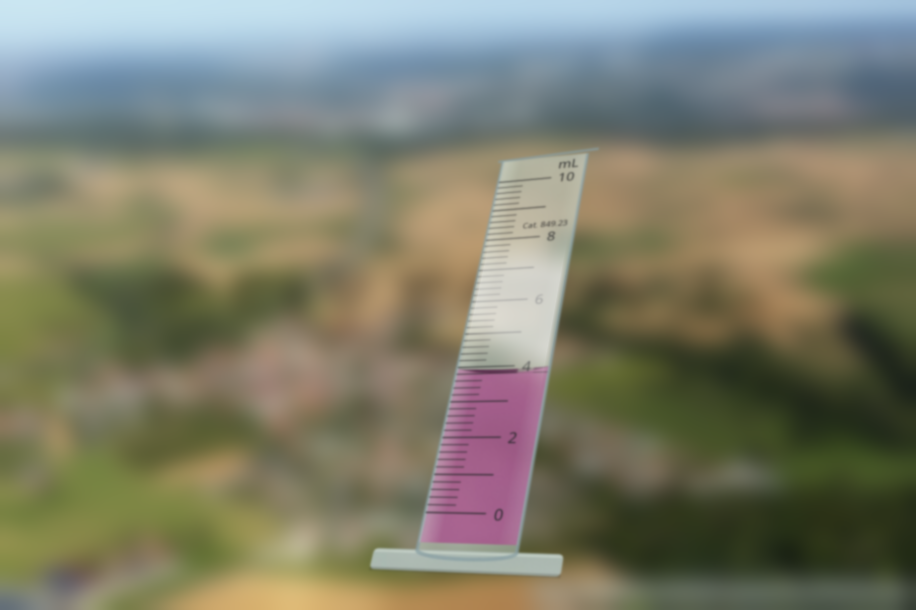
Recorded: 3.8 mL
